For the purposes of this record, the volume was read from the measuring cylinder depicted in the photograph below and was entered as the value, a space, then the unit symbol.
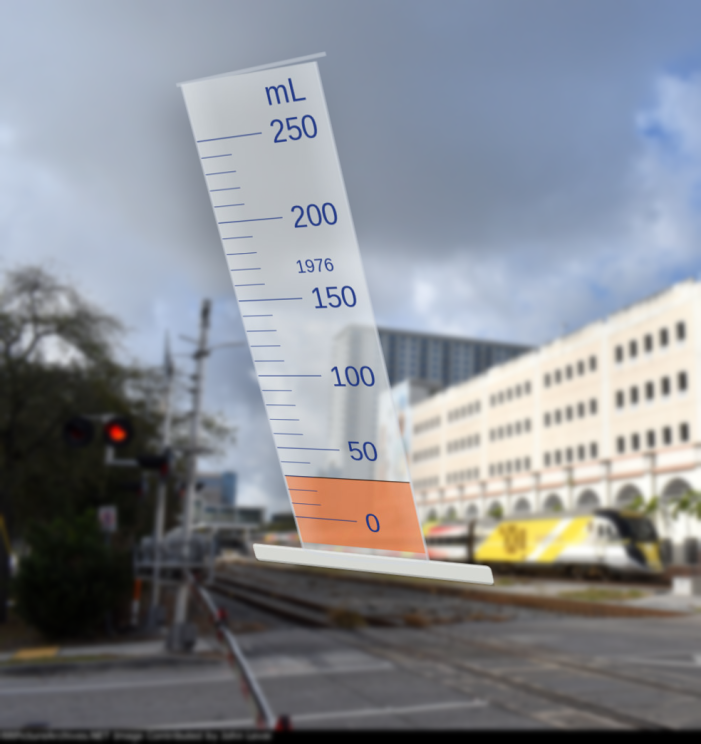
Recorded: 30 mL
